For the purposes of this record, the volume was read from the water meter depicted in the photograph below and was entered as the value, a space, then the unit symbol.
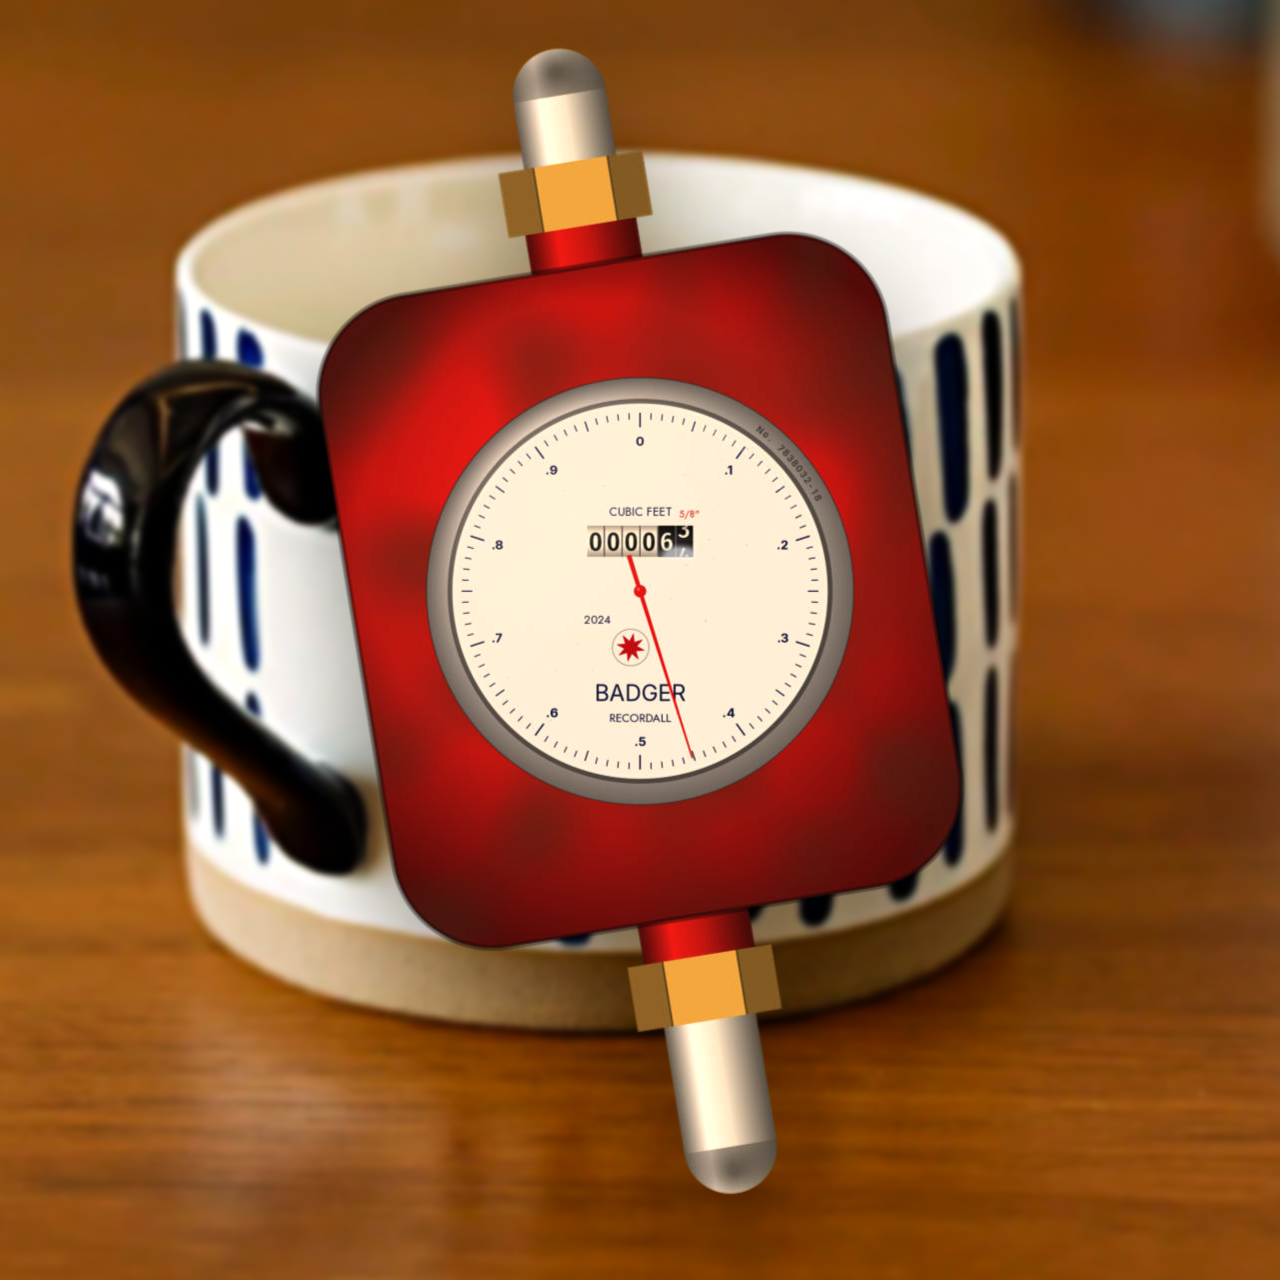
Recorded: 63.45 ft³
